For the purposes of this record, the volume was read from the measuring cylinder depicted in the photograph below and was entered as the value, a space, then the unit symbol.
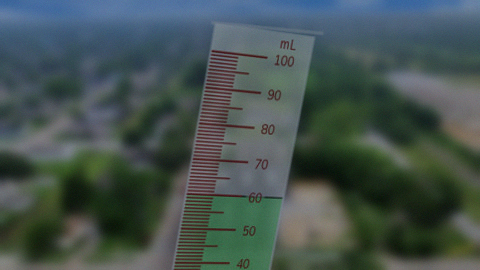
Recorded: 60 mL
